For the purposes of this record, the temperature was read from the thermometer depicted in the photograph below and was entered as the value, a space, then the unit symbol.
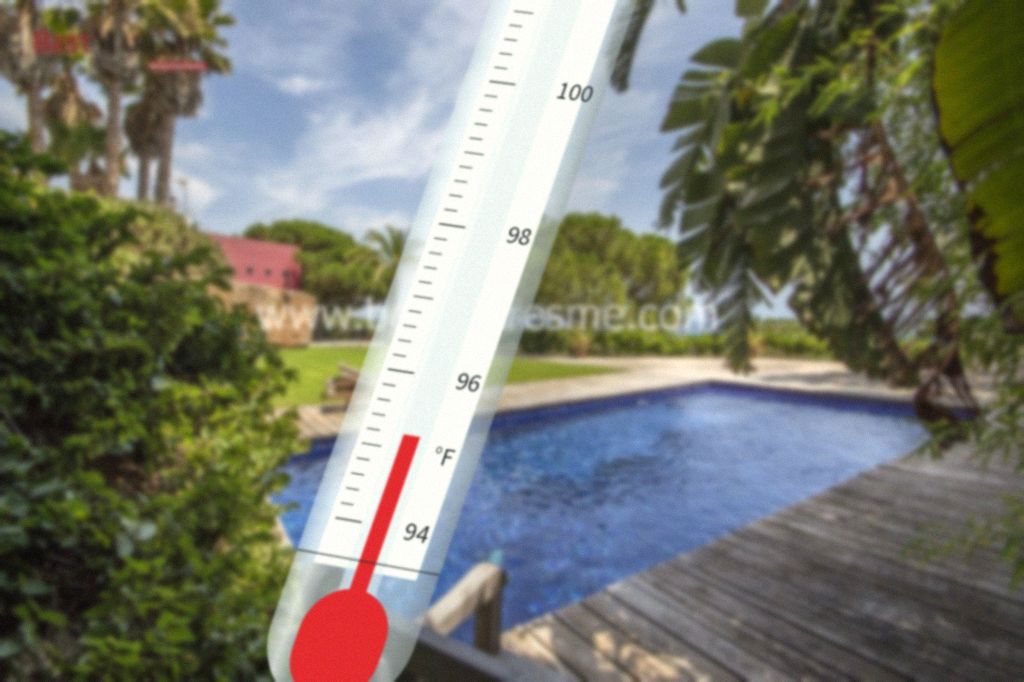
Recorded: 95.2 °F
